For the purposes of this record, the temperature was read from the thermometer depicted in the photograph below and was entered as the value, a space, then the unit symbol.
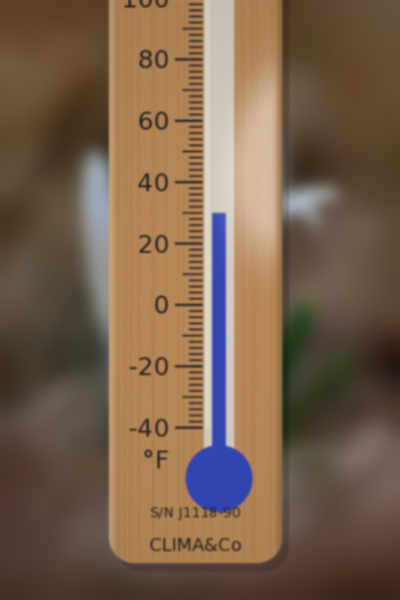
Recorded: 30 °F
